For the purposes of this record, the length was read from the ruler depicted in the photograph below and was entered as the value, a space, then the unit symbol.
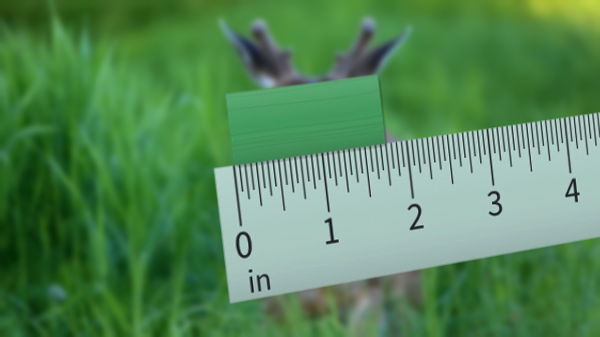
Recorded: 1.75 in
